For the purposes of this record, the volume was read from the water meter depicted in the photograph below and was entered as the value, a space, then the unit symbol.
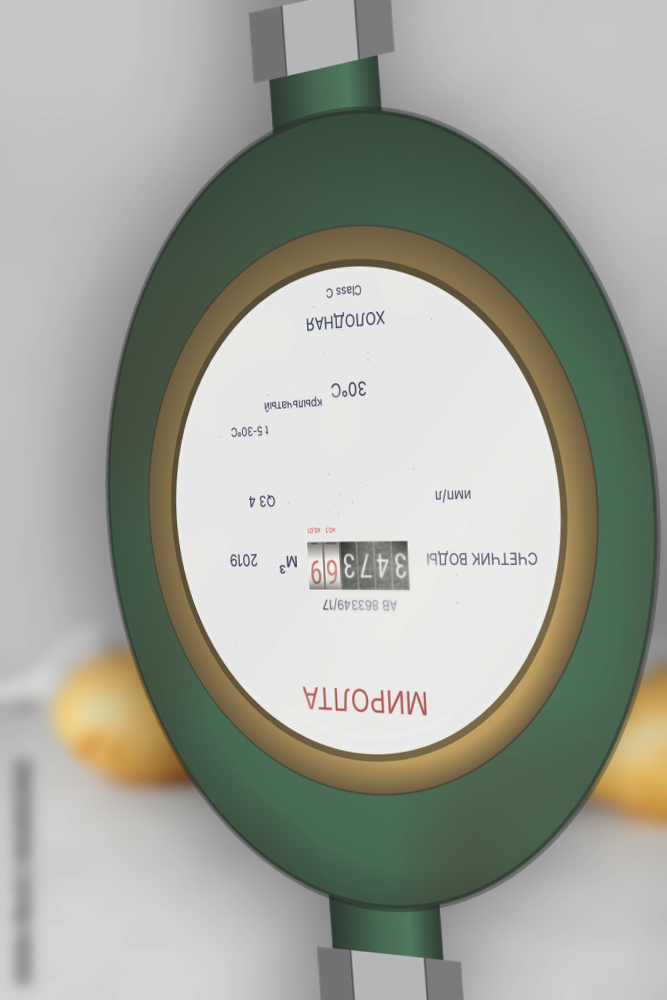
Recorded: 3473.69 m³
